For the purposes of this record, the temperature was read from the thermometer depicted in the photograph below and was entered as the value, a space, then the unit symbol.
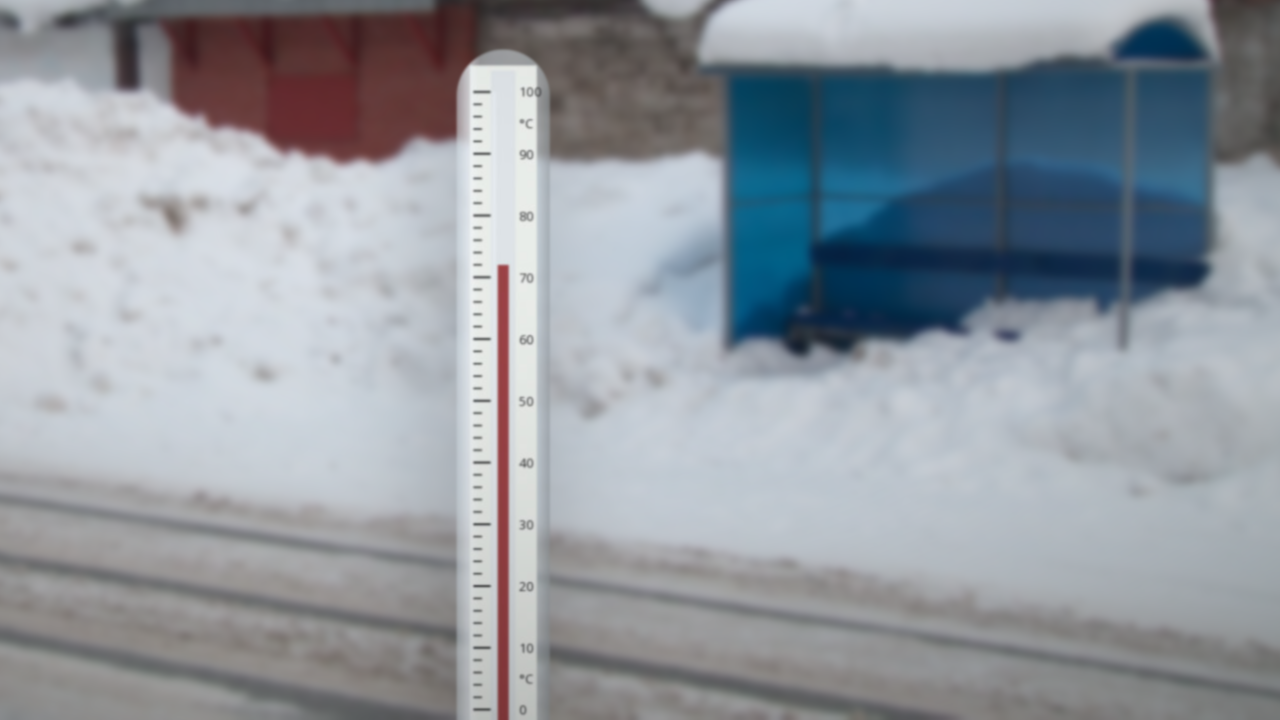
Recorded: 72 °C
